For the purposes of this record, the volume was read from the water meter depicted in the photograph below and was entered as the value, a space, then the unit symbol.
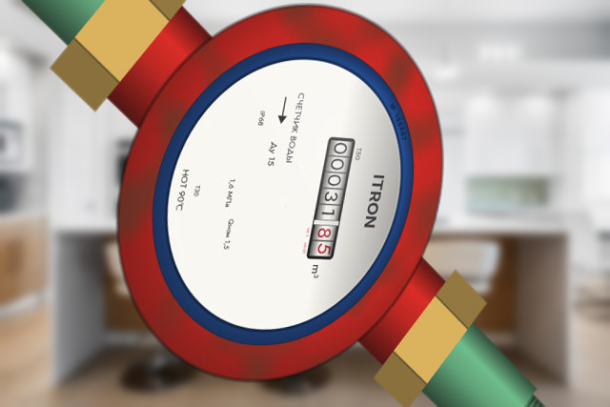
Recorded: 31.85 m³
